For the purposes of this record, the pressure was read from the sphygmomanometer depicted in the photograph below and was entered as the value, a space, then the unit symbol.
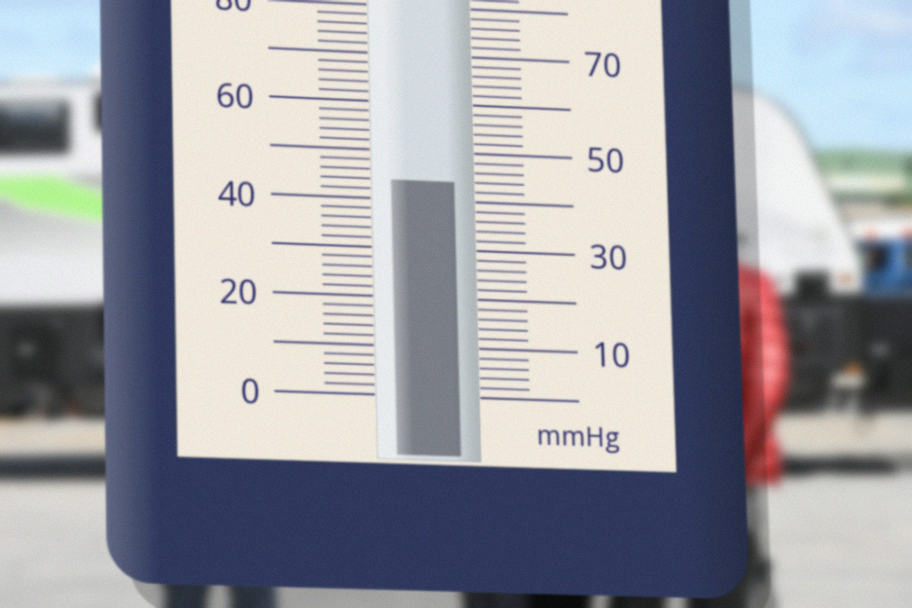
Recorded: 44 mmHg
